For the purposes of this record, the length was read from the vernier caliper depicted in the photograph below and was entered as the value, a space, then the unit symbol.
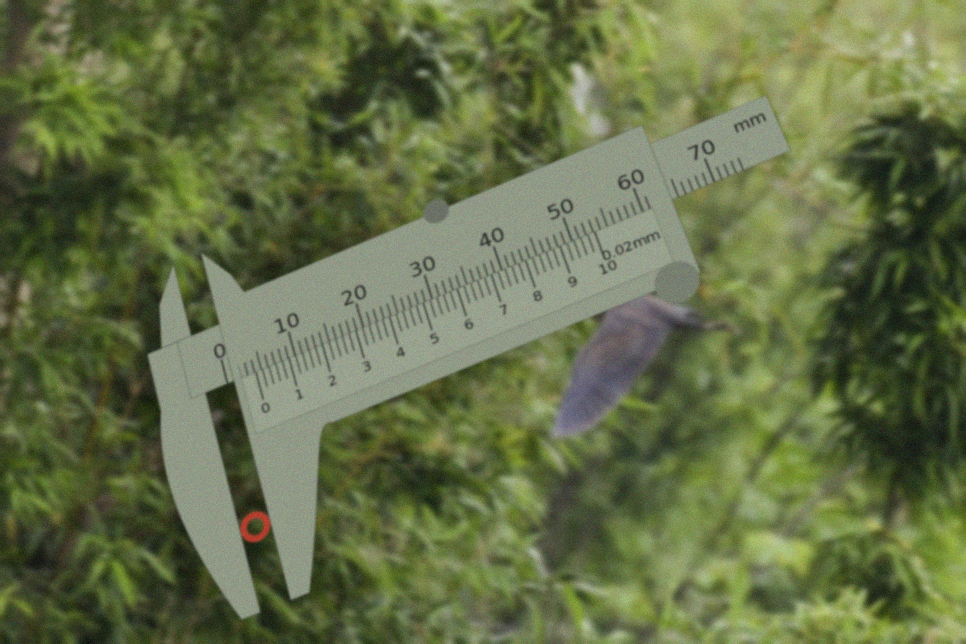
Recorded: 4.2 mm
